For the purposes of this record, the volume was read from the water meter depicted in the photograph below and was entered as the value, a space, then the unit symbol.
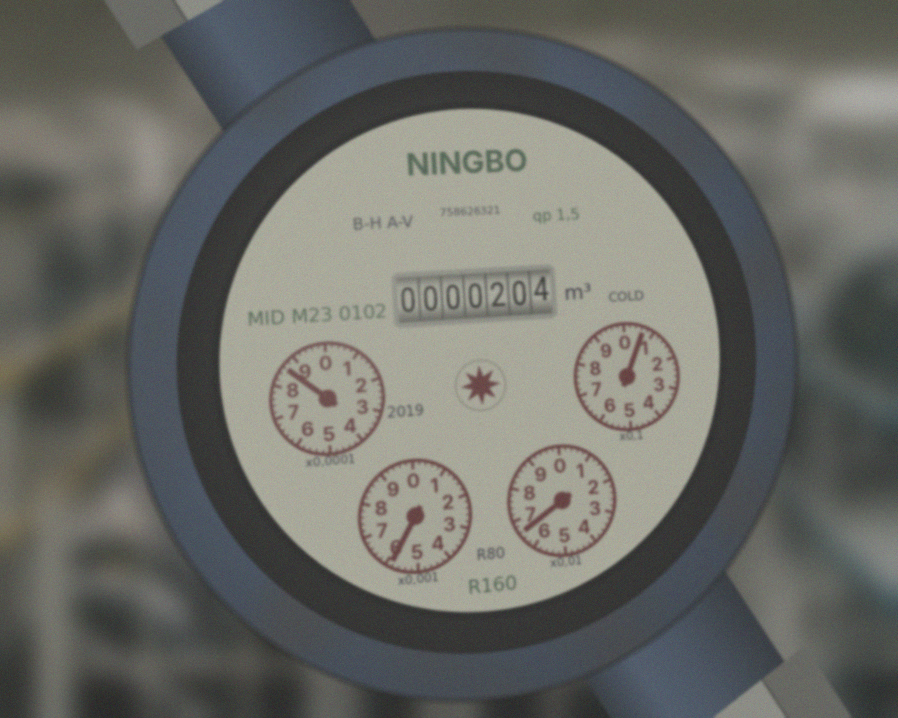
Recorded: 204.0658 m³
